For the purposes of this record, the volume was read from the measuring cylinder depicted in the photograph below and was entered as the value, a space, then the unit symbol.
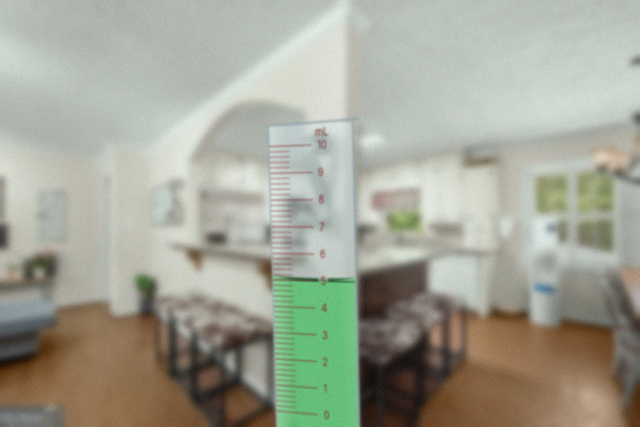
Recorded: 5 mL
